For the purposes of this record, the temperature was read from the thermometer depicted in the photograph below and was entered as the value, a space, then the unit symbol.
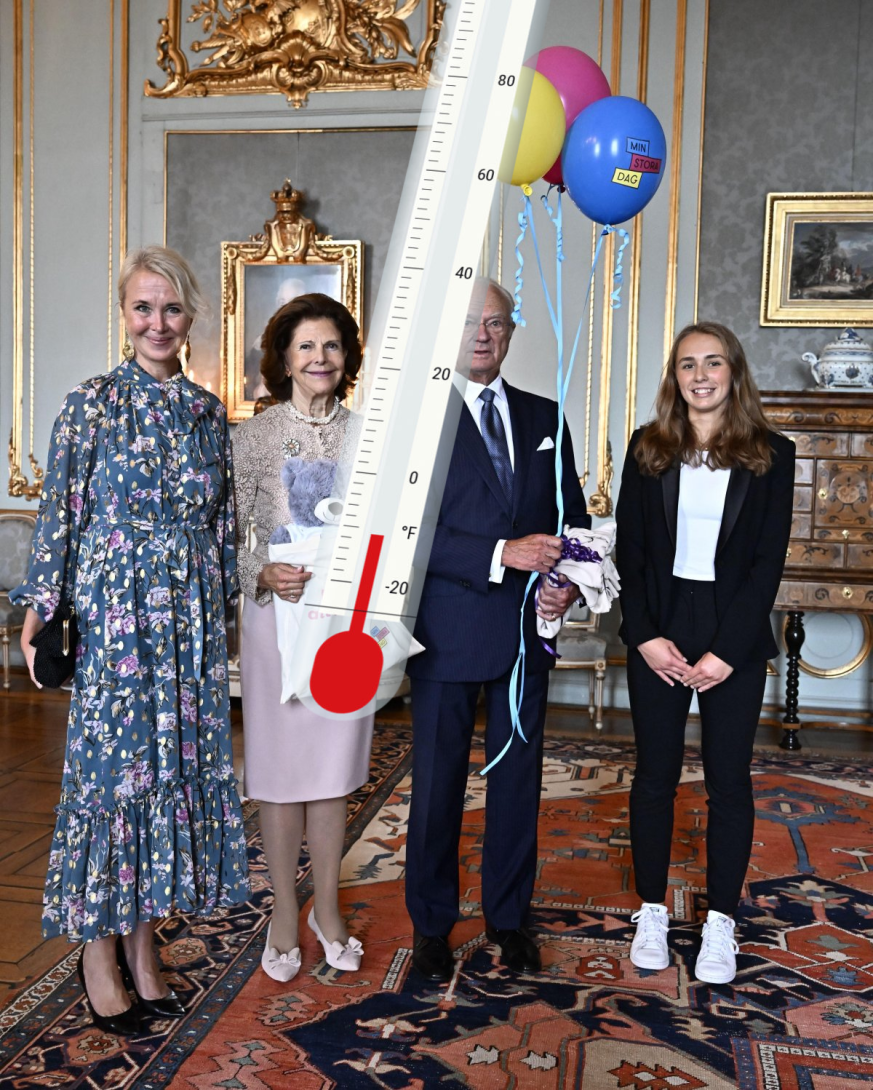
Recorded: -11 °F
